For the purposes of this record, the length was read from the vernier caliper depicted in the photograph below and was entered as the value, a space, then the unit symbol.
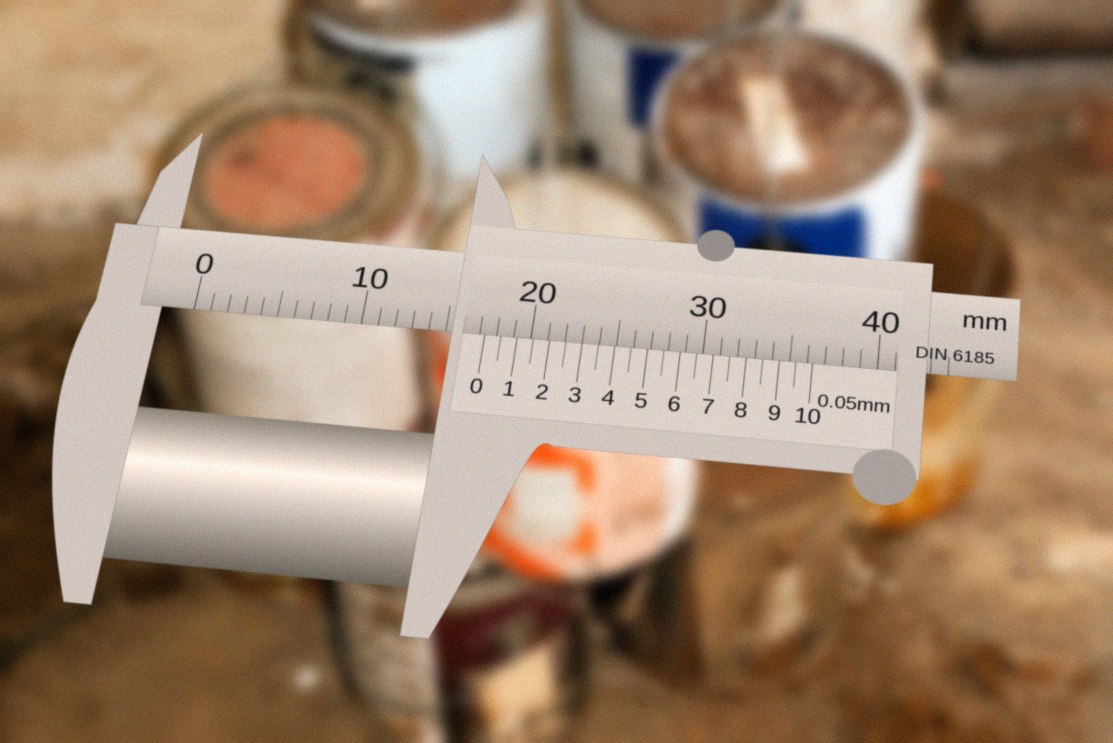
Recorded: 17.3 mm
